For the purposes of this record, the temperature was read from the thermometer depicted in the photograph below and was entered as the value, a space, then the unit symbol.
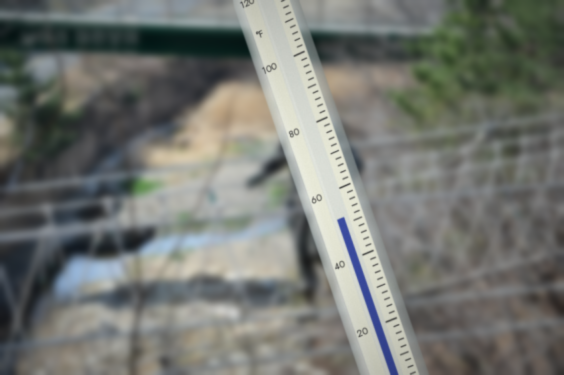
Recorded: 52 °F
